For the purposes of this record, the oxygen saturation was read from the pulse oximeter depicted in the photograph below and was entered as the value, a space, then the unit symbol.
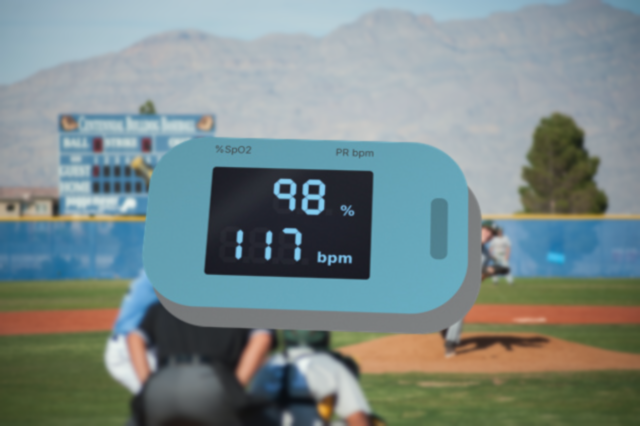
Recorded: 98 %
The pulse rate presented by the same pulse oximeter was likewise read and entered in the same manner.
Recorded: 117 bpm
